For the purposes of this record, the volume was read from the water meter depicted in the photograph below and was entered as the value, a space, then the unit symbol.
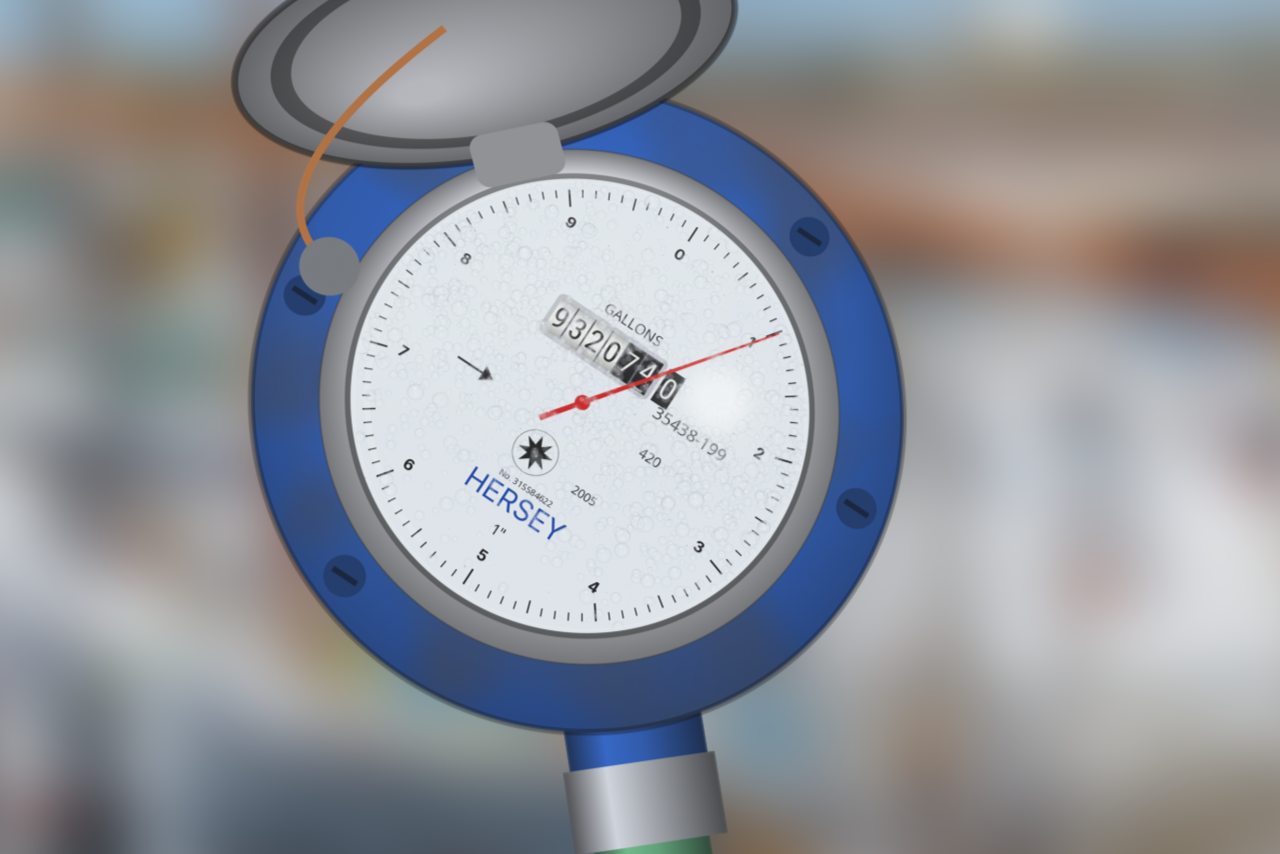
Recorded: 9320741.0 gal
